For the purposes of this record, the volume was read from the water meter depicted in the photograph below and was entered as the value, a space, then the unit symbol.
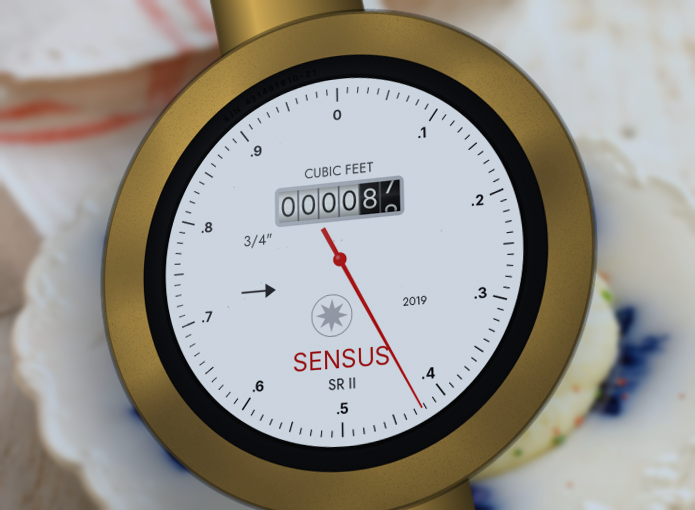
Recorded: 87.42 ft³
